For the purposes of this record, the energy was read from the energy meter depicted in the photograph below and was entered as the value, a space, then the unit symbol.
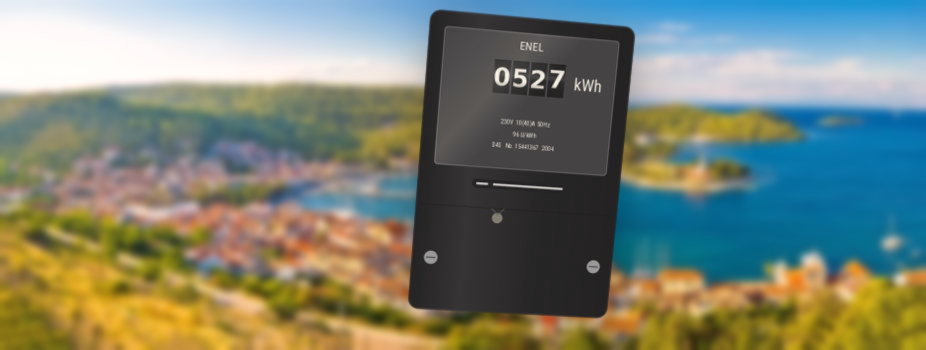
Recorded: 527 kWh
